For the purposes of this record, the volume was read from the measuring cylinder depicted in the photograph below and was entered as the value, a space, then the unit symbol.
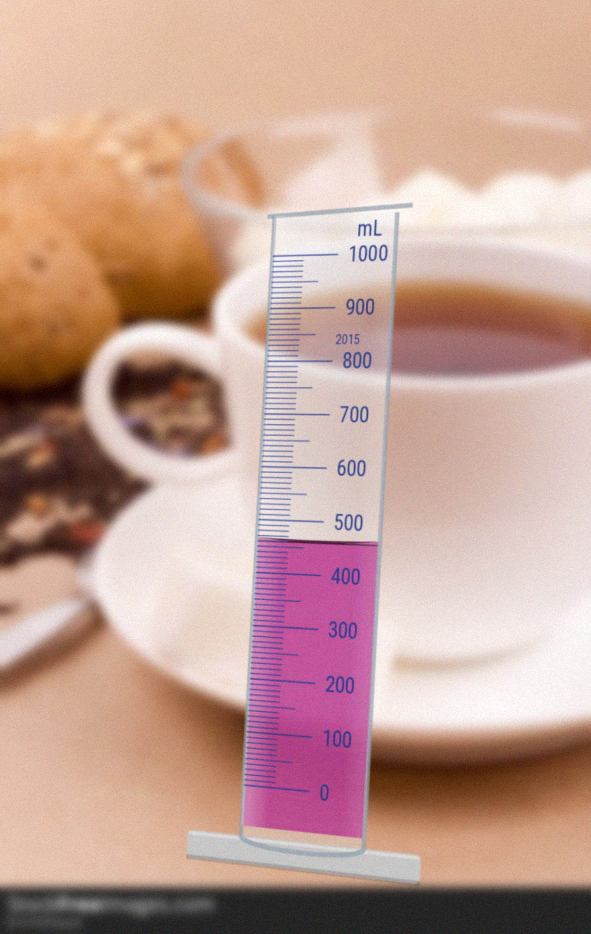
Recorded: 460 mL
